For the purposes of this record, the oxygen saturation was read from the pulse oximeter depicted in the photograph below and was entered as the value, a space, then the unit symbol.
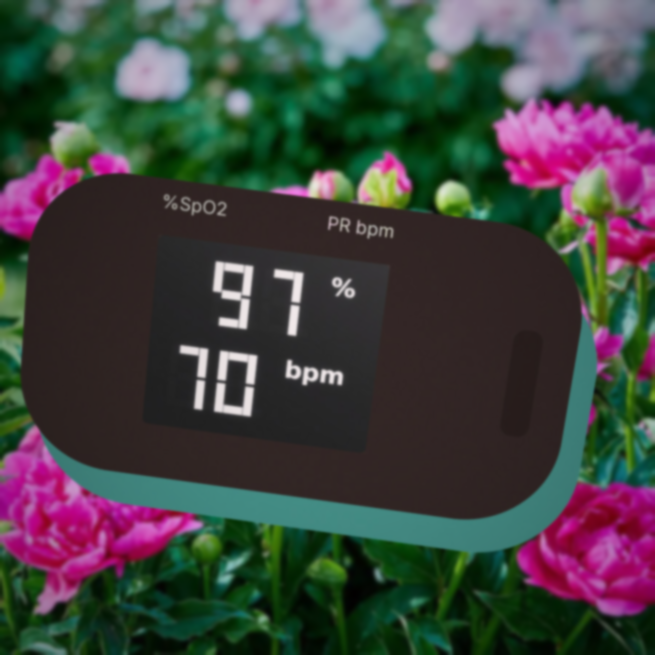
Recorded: 97 %
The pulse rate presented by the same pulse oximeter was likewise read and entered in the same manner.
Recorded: 70 bpm
